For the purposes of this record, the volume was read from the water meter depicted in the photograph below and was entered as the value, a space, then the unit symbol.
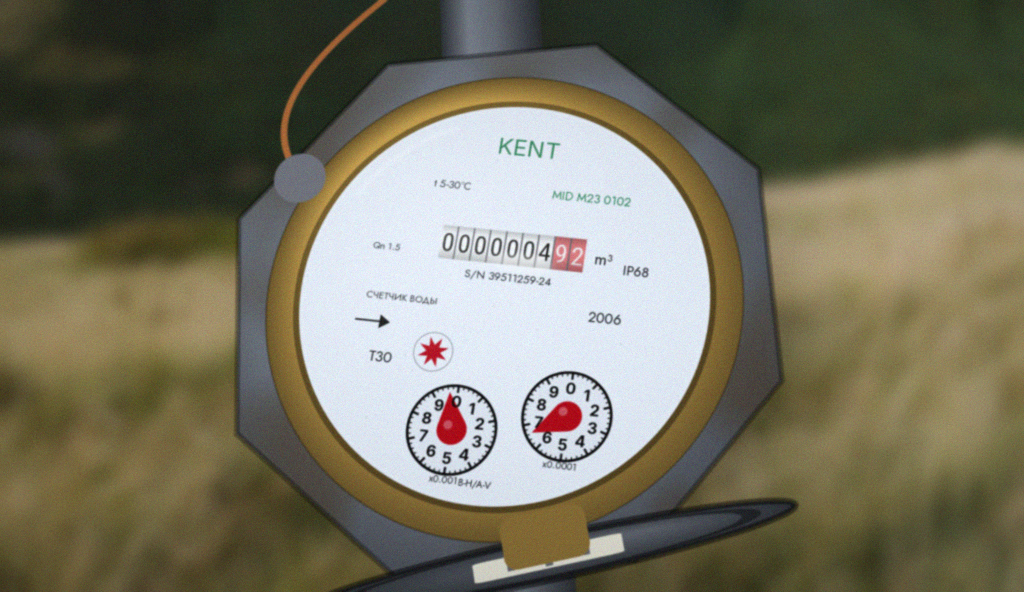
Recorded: 4.9196 m³
